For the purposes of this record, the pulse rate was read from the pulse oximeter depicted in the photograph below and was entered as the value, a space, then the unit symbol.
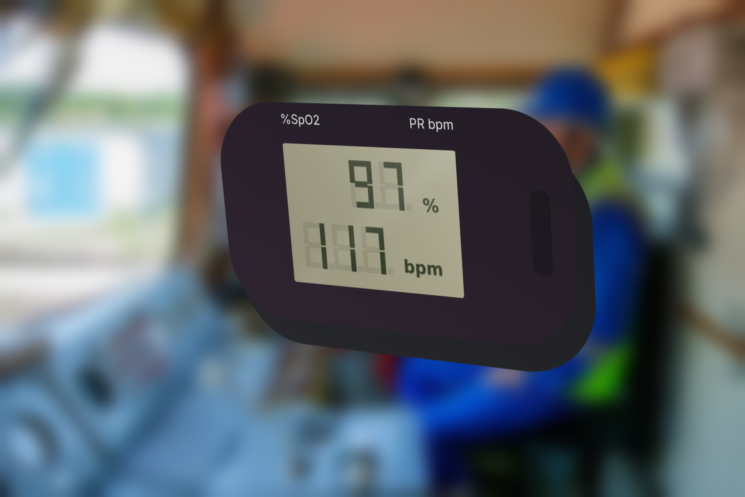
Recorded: 117 bpm
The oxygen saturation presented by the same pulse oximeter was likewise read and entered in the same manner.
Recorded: 97 %
